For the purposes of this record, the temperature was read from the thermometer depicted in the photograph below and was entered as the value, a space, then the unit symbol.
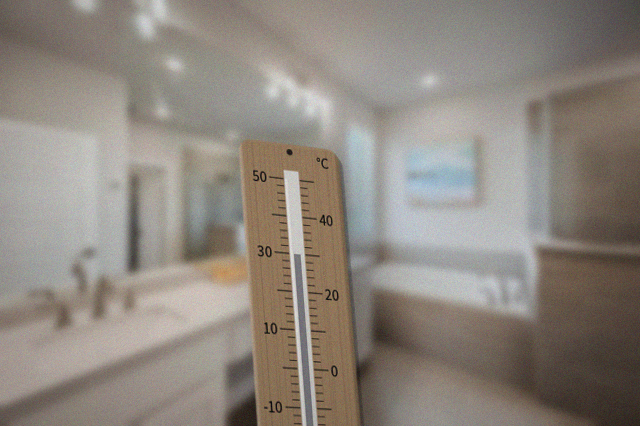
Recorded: 30 °C
